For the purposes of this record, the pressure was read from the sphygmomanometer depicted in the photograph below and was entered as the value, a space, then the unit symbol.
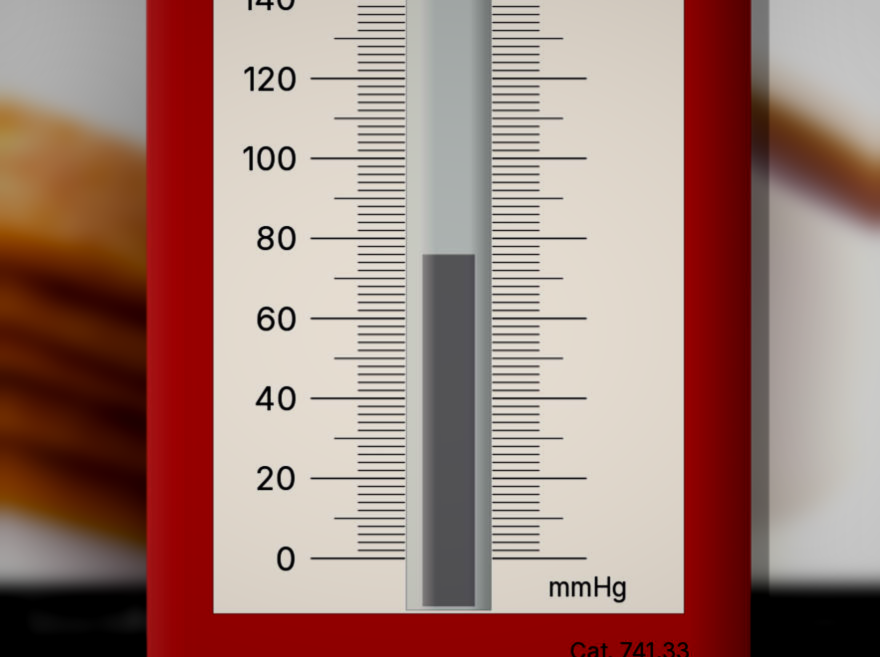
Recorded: 76 mmHg
